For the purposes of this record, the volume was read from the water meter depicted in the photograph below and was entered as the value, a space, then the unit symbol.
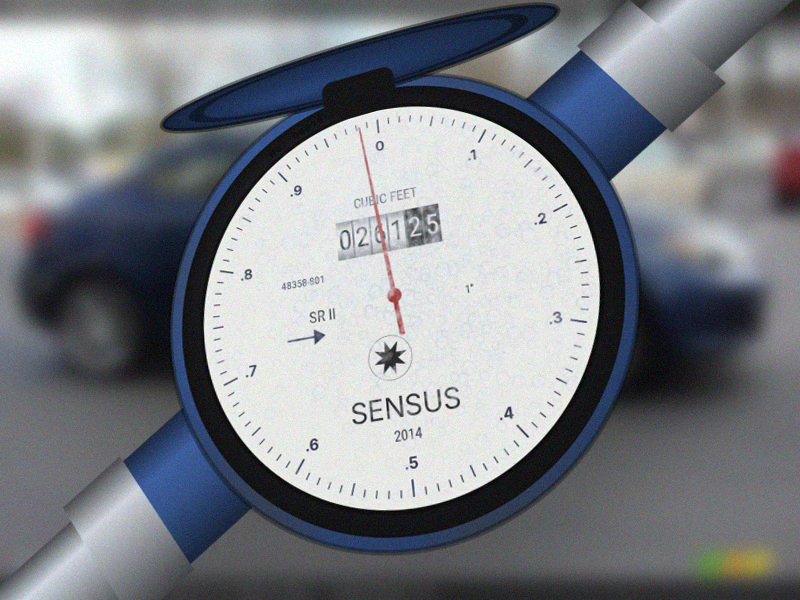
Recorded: 26124.98 ft³
